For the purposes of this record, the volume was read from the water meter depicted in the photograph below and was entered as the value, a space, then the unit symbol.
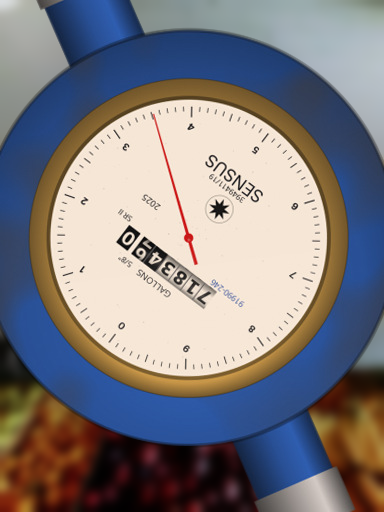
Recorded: 7183463.5 gal
